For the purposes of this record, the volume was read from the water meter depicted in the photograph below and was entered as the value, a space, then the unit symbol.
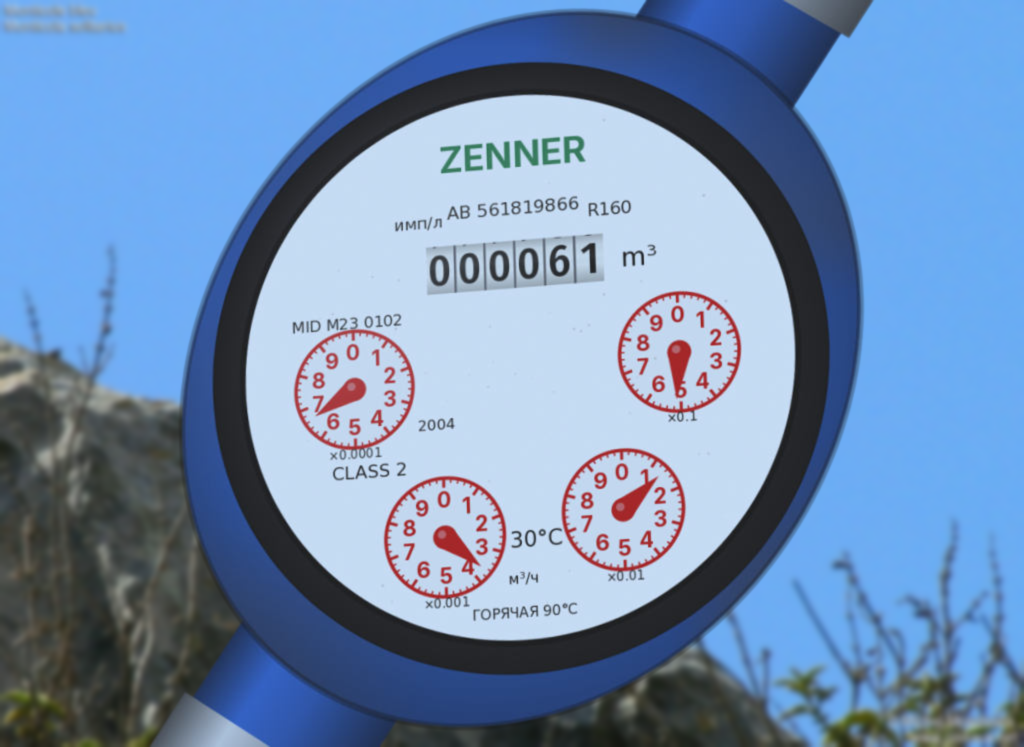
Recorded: 61.5136 m³
